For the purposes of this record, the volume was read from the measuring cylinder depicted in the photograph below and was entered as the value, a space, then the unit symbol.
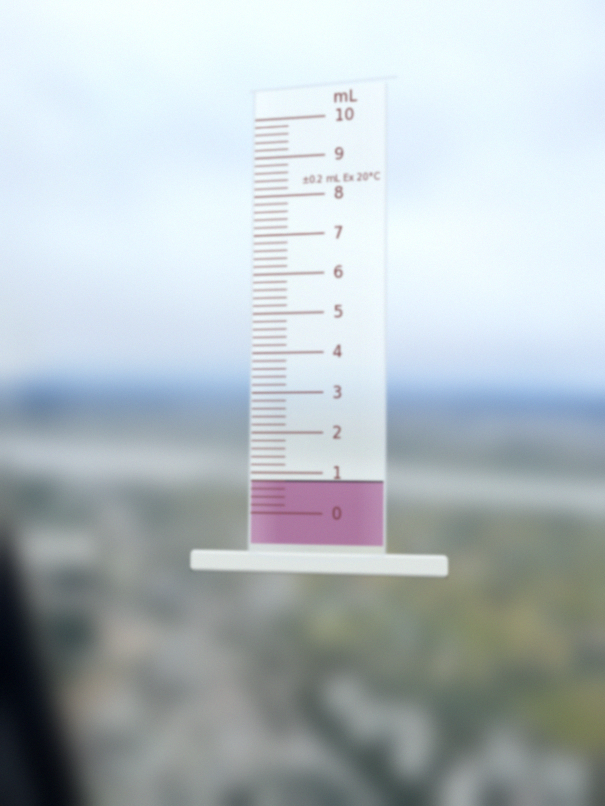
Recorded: 0.8 mL
